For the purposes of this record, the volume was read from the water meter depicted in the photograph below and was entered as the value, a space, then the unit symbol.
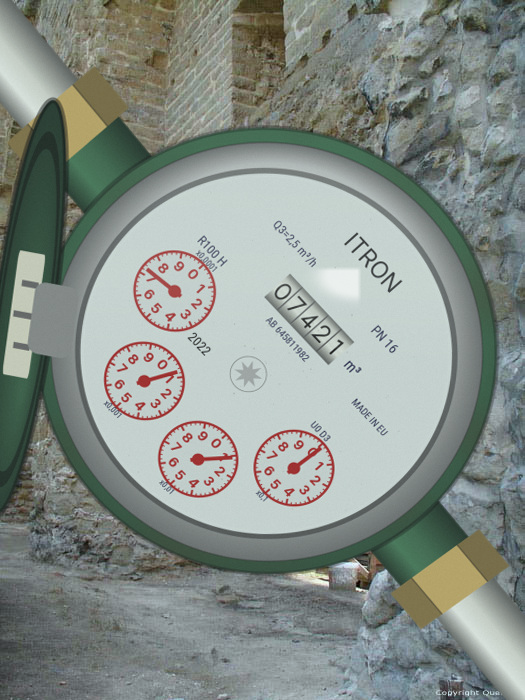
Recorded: 7421.0107 m³
